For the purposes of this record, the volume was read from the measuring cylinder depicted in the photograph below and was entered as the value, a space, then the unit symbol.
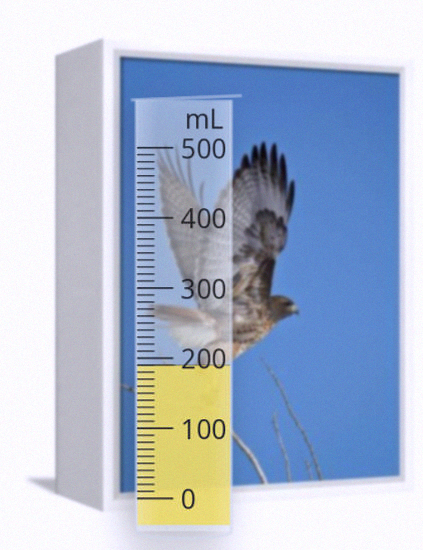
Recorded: 190 mL
